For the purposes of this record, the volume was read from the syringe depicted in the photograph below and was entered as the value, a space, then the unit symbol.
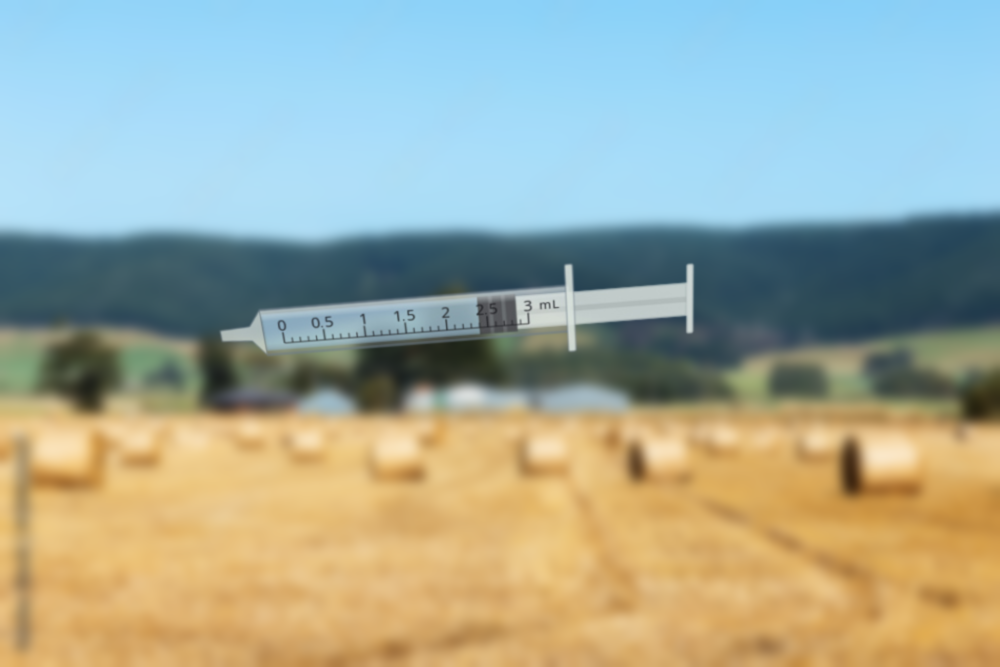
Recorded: 2.4 mL
